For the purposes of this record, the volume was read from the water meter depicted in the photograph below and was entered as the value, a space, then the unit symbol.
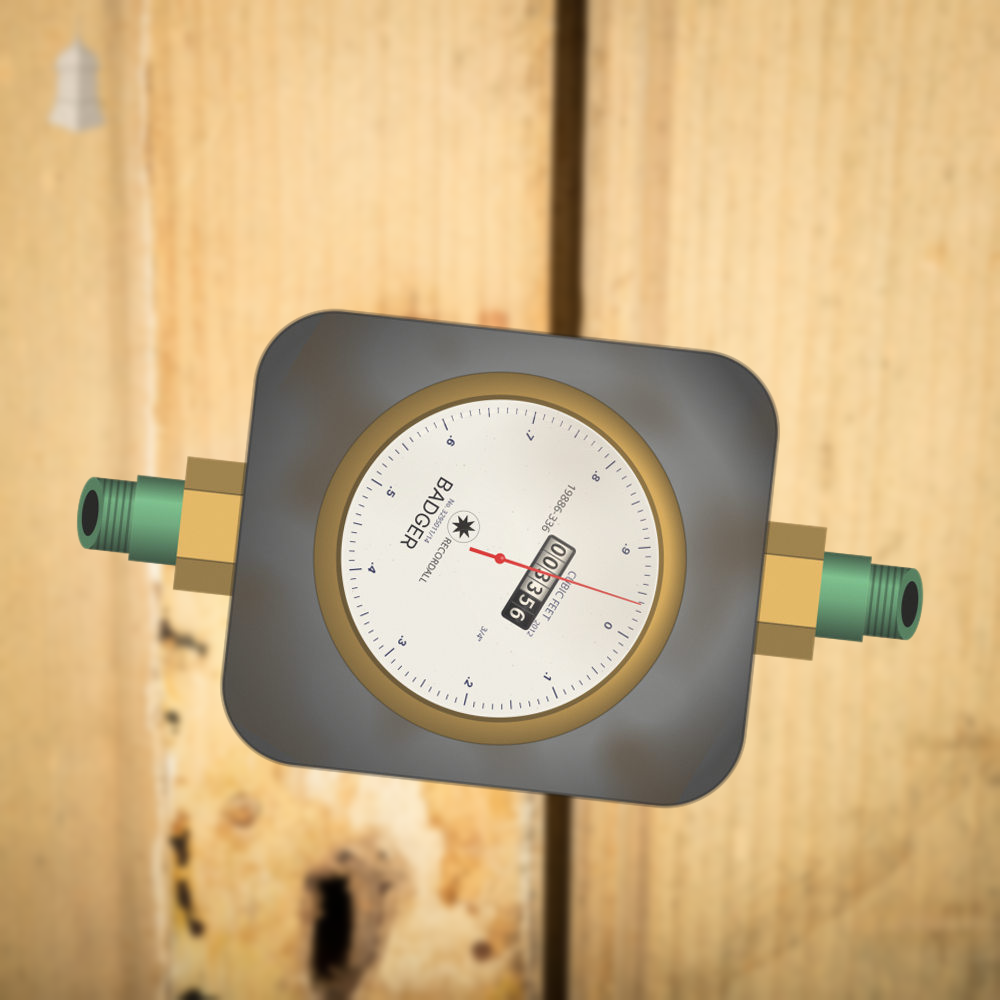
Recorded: 3355.96 ft³
